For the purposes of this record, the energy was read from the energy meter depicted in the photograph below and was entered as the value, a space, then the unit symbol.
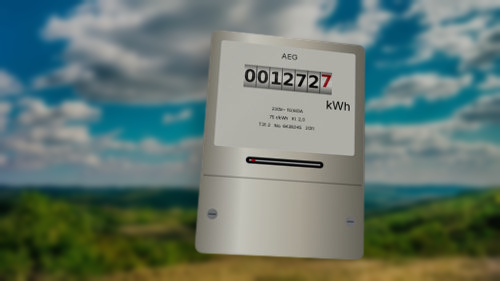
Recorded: 1272.7 kWh
